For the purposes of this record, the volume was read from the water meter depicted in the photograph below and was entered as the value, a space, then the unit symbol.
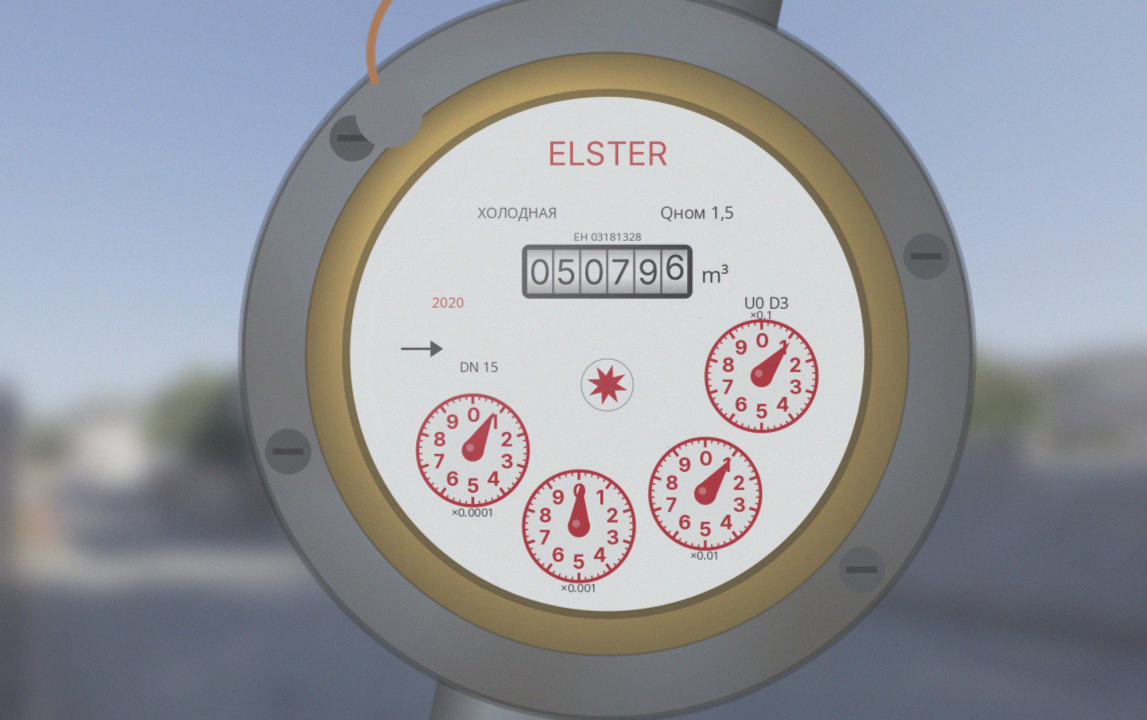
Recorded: 50796.1100 m³
